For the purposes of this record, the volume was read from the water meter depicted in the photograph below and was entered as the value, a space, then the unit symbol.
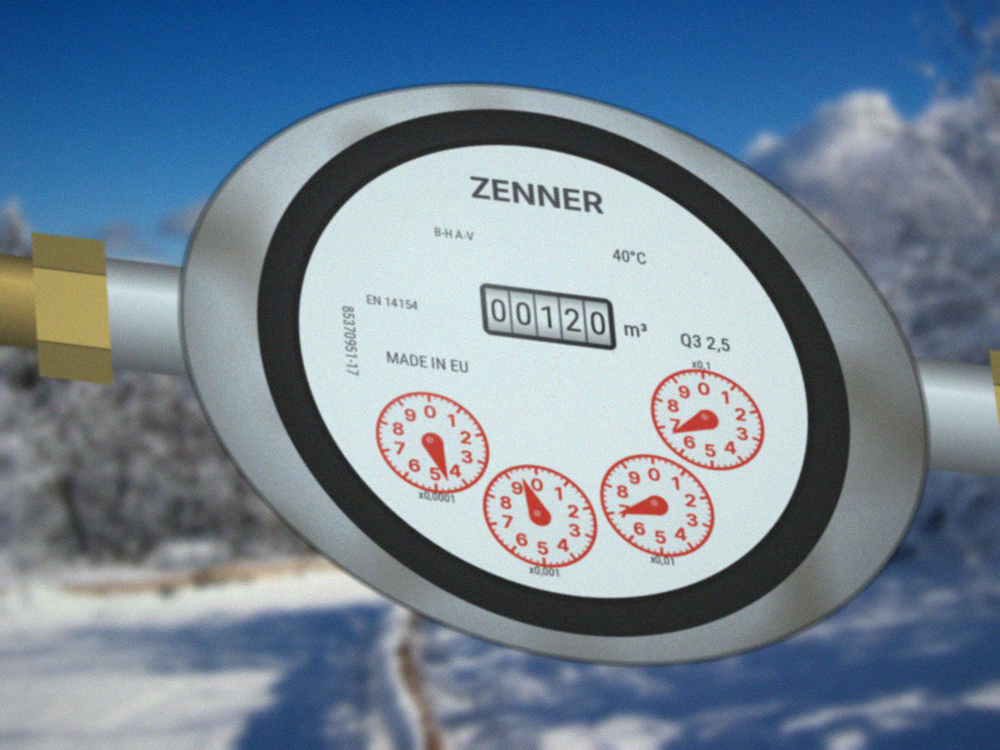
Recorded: 120.6694 m³
